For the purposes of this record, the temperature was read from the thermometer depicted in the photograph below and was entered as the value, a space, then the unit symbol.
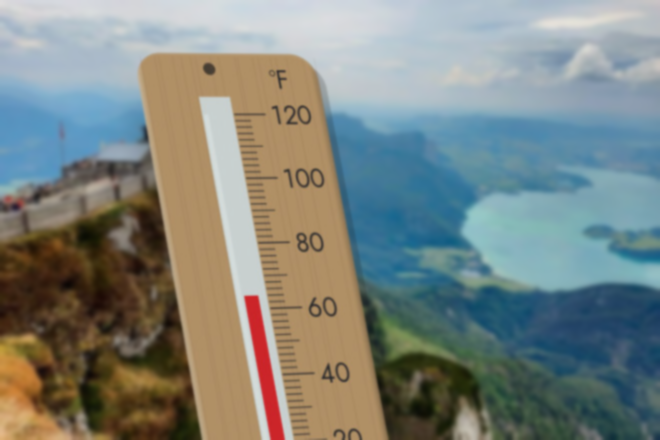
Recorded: 64 °F
